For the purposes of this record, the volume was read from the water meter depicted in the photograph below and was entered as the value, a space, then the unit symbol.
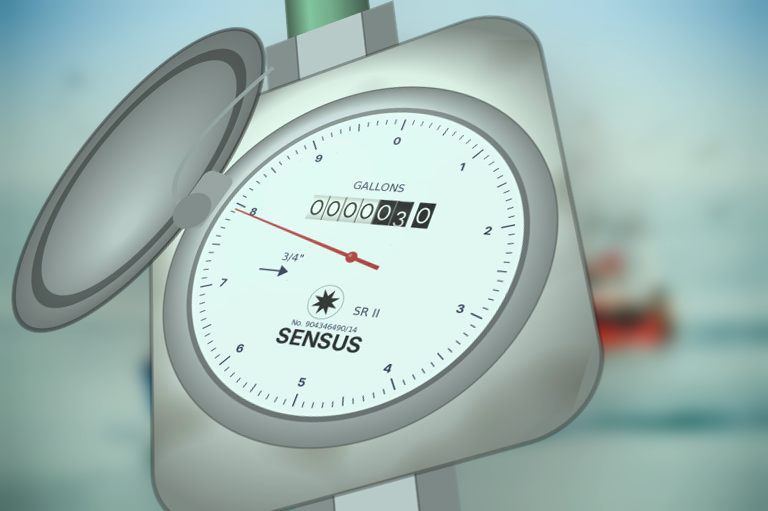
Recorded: 27.9 gal
